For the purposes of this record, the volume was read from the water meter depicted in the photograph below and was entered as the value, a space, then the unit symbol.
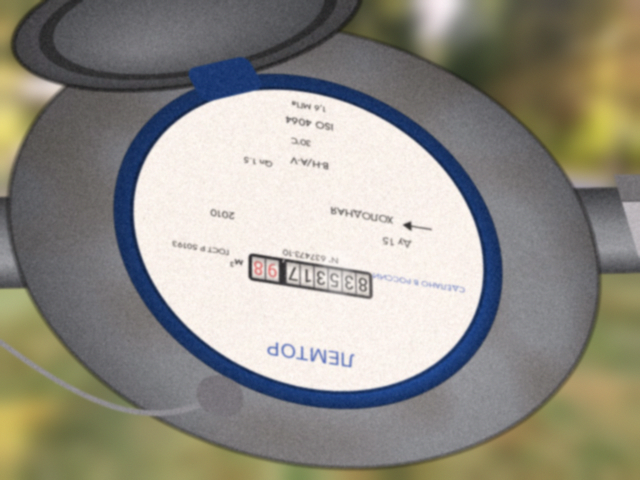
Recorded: 835317.98 m³
